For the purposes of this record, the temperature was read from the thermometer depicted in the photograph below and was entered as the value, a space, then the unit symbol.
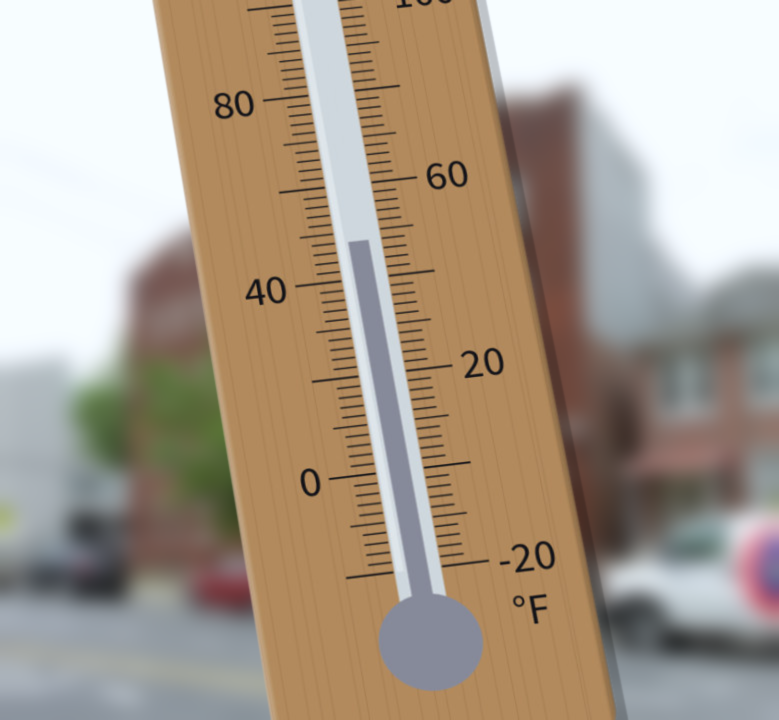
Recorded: 48 °F
